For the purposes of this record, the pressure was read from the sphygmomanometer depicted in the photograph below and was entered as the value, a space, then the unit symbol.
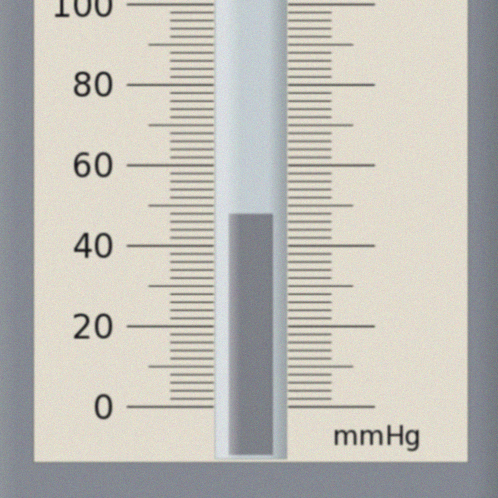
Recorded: 48 mmHg
